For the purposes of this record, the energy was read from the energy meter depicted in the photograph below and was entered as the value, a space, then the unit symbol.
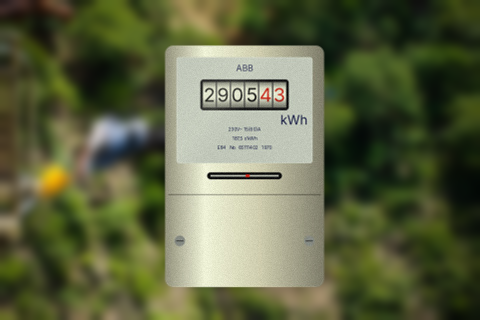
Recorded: 2905.43 kWh
